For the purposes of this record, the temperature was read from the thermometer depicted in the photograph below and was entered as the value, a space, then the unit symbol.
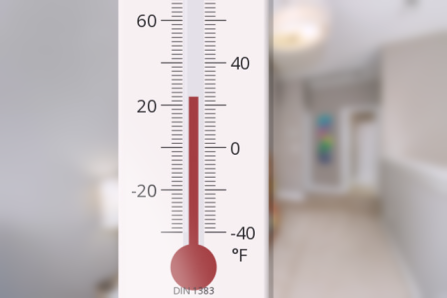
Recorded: 24 °F
